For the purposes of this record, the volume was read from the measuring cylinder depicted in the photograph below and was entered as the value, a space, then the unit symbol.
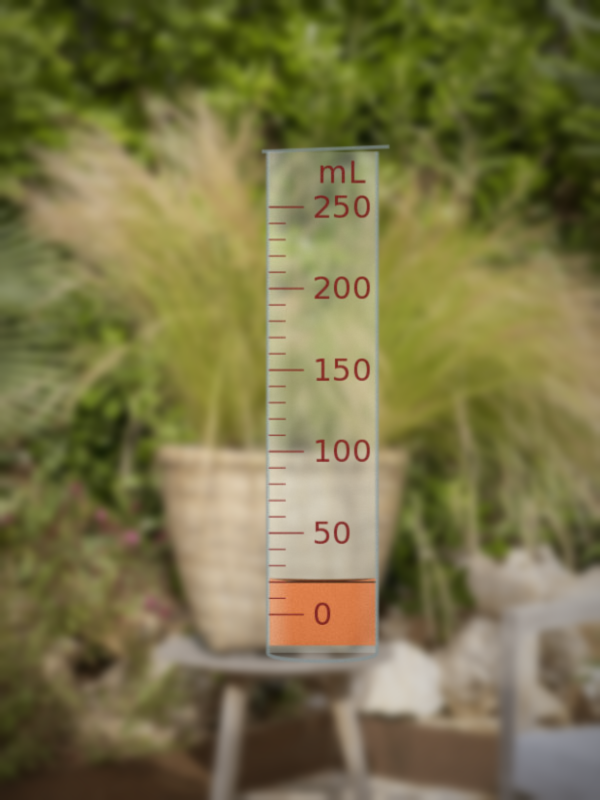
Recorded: 20 mL
